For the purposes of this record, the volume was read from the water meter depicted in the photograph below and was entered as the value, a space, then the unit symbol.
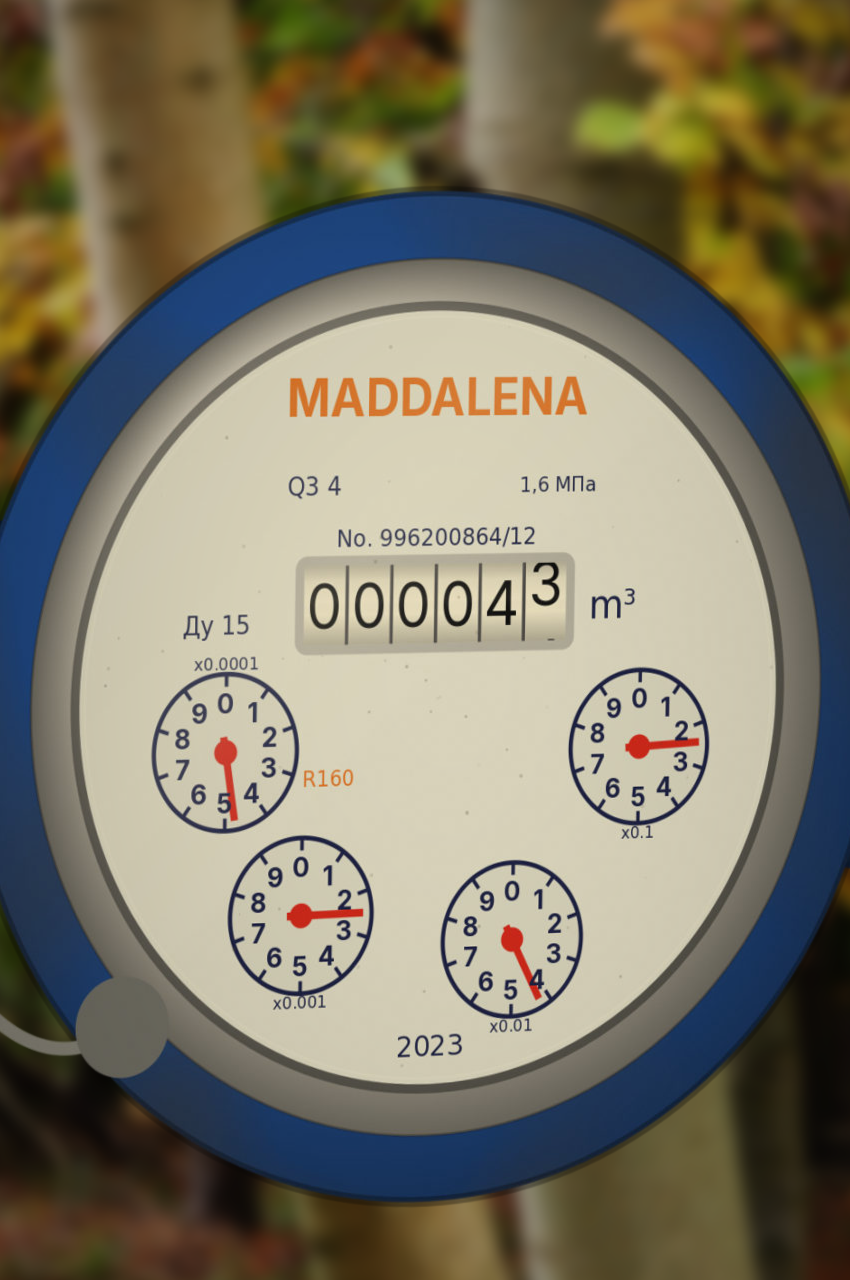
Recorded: 43.2424 m³
